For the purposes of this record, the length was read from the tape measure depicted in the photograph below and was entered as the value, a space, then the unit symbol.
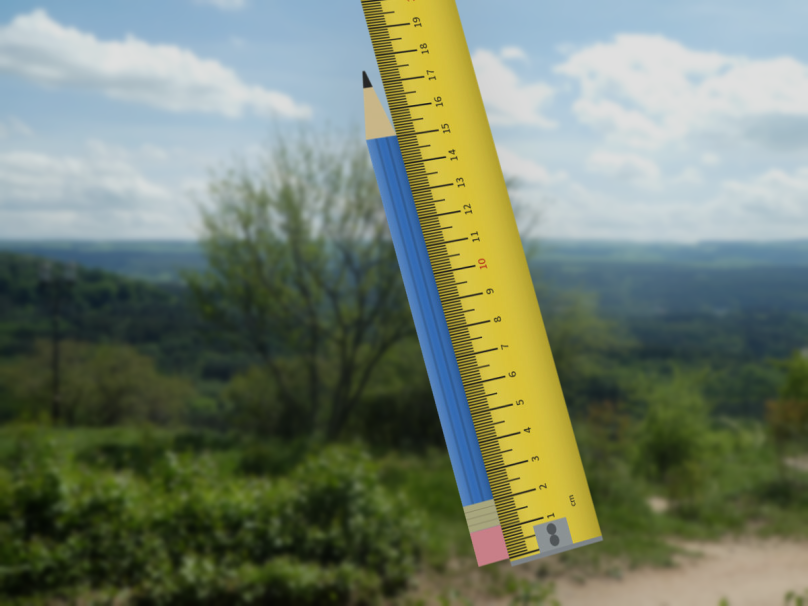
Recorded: 17.5 cm
